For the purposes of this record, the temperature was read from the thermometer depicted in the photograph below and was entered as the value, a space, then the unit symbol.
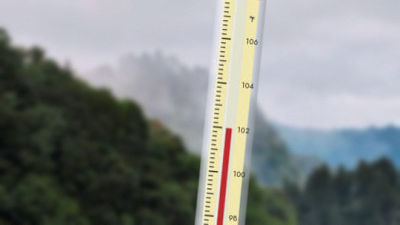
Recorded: 102 °F
